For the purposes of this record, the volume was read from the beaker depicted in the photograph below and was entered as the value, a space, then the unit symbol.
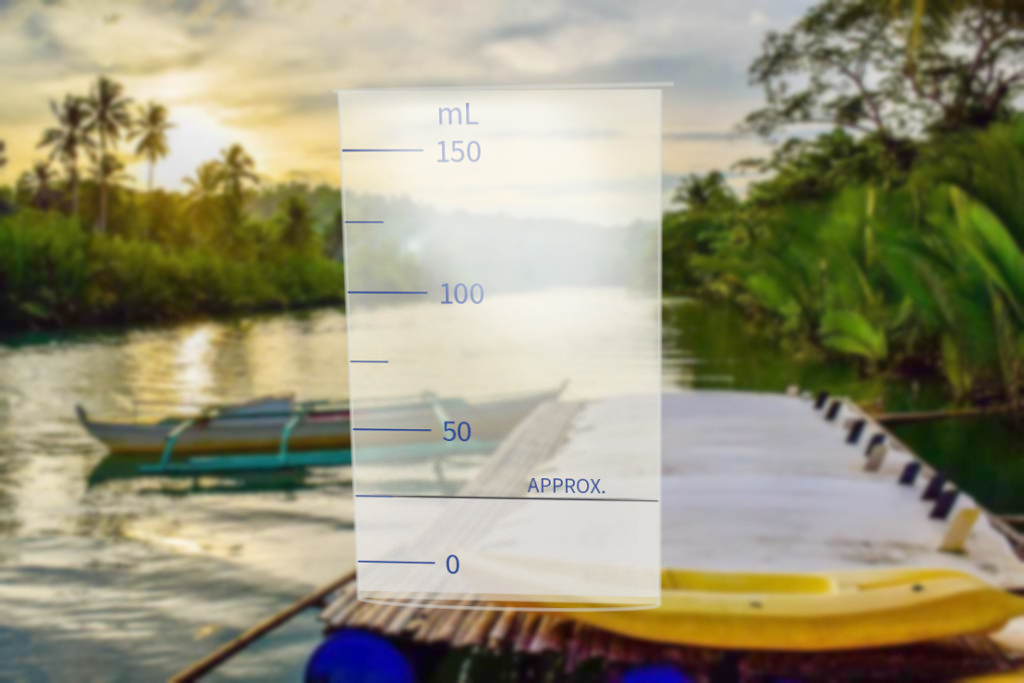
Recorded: 25 mL
